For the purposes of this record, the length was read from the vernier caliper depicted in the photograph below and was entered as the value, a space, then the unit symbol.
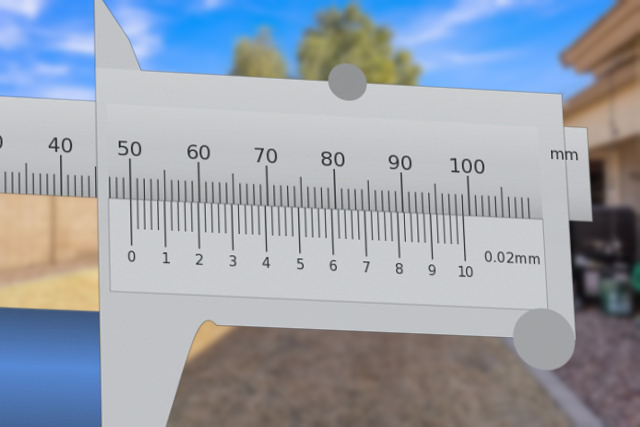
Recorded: 50.0 mm
